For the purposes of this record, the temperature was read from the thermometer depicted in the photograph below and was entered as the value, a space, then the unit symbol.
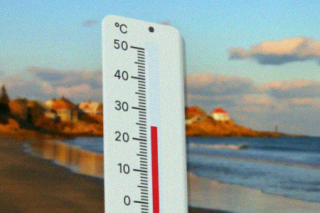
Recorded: 25 °C
